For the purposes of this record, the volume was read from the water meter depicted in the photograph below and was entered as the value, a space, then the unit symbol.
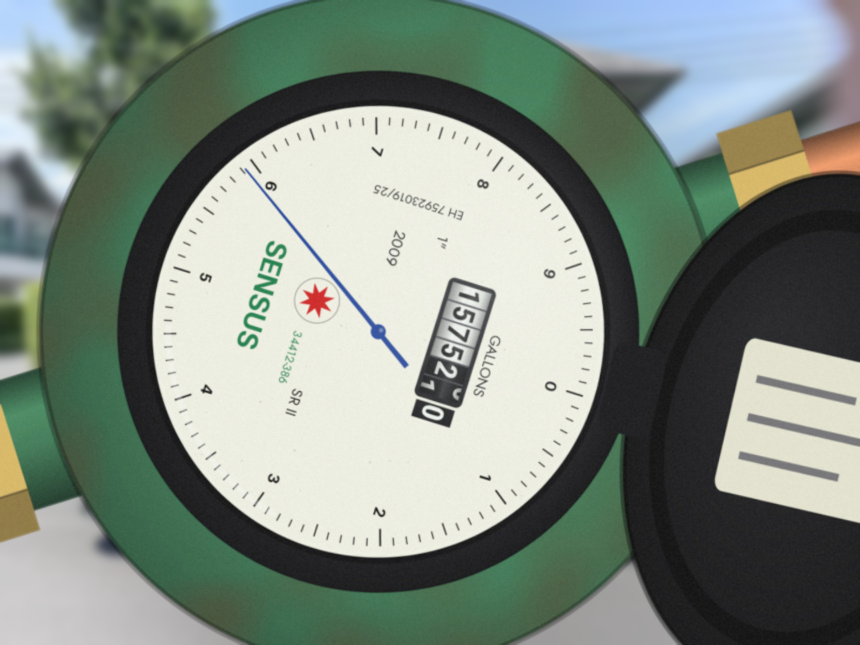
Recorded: 1575205.9 gal
